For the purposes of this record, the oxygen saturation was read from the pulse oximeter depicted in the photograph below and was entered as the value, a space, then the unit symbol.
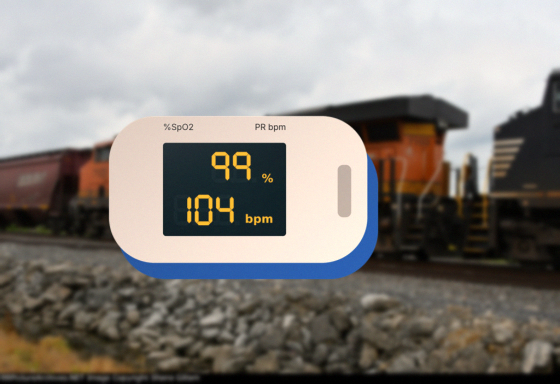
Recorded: 99 %
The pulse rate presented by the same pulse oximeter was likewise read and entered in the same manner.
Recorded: 104 bpm
